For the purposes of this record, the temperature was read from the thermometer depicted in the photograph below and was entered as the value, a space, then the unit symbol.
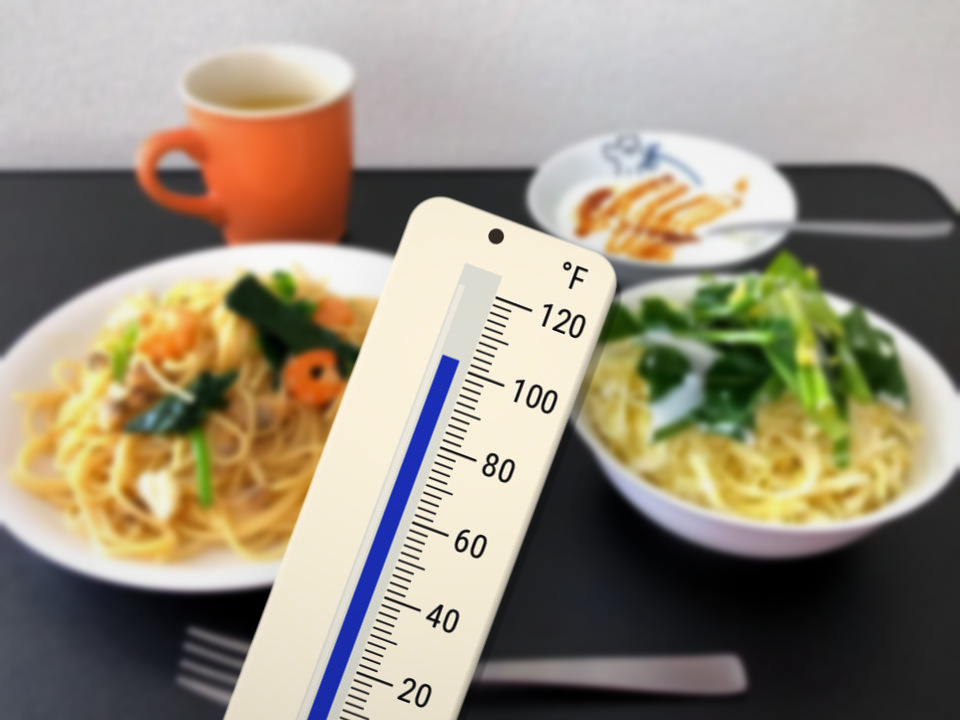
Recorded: 102 °F
